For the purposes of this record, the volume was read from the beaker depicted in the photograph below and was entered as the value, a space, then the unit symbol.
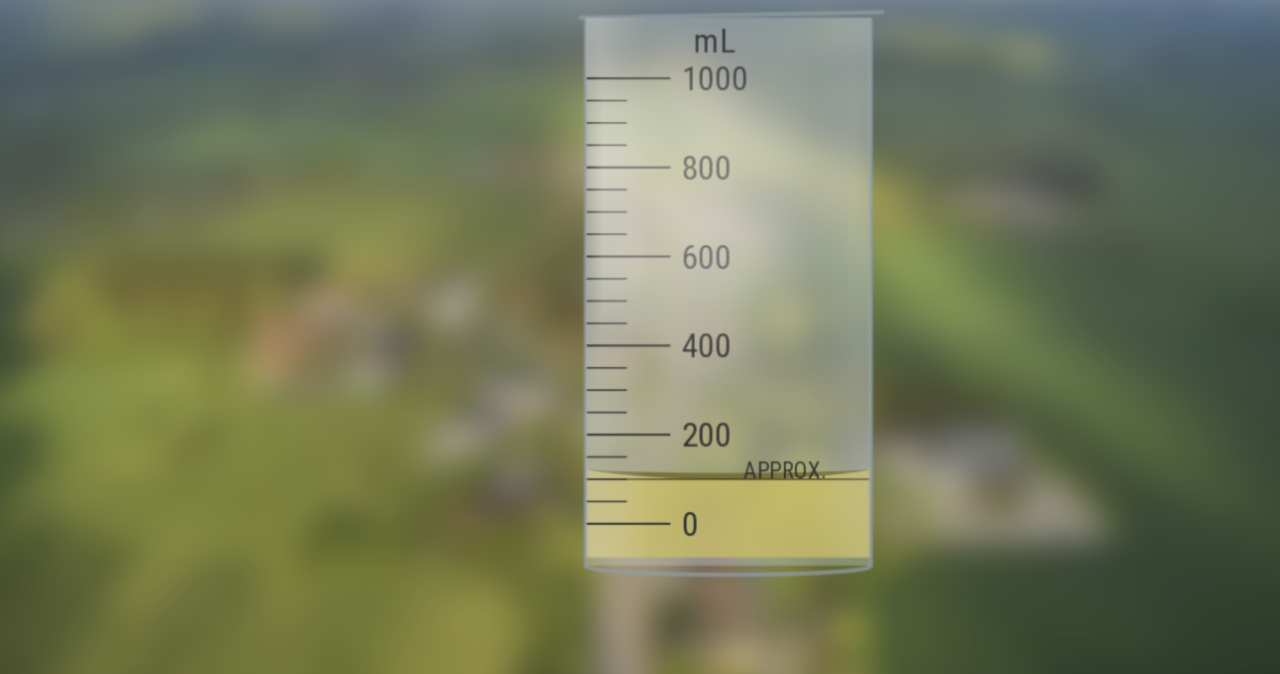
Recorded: 100 mL
